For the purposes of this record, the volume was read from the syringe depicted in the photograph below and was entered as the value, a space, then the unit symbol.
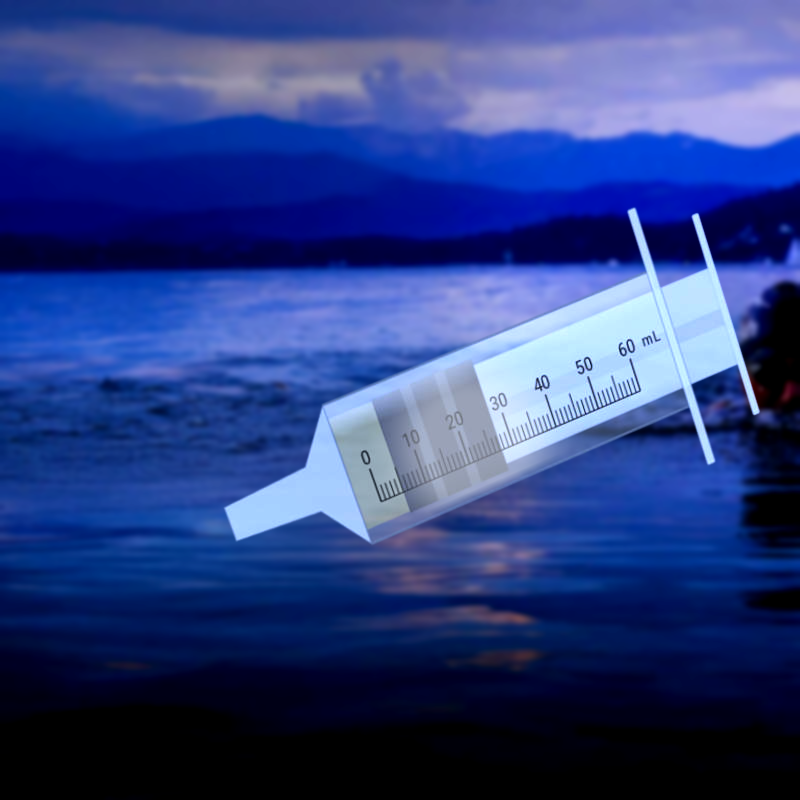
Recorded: 5 mL
